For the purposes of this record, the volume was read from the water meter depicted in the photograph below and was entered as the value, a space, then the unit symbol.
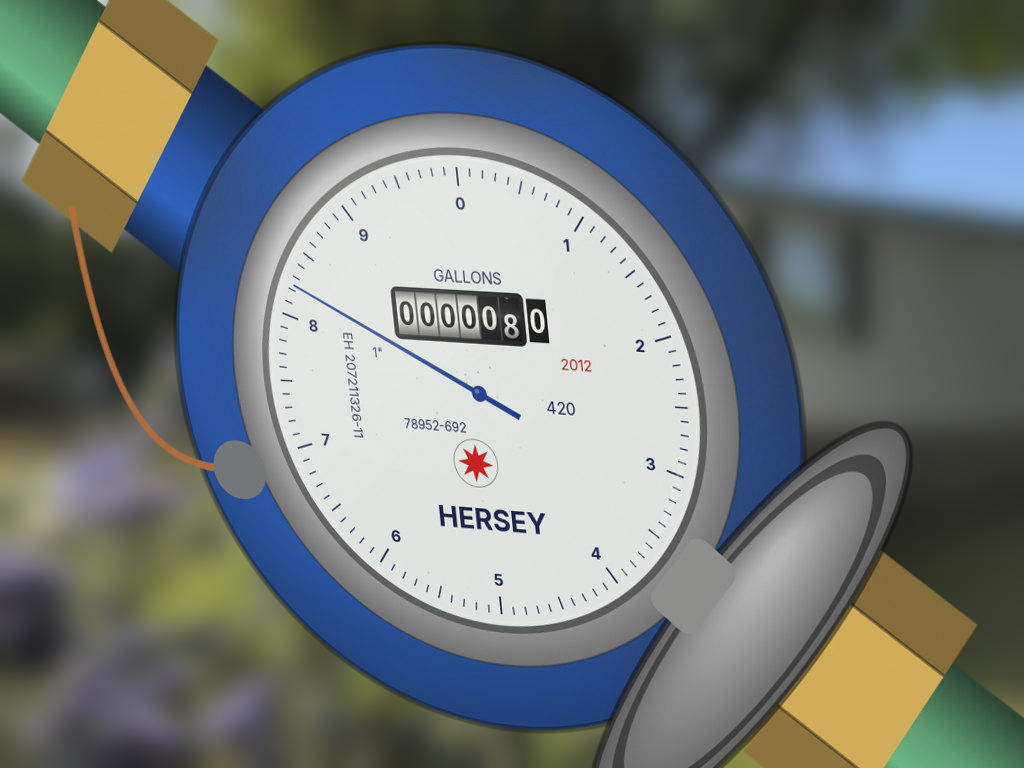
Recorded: 78.2 gal
